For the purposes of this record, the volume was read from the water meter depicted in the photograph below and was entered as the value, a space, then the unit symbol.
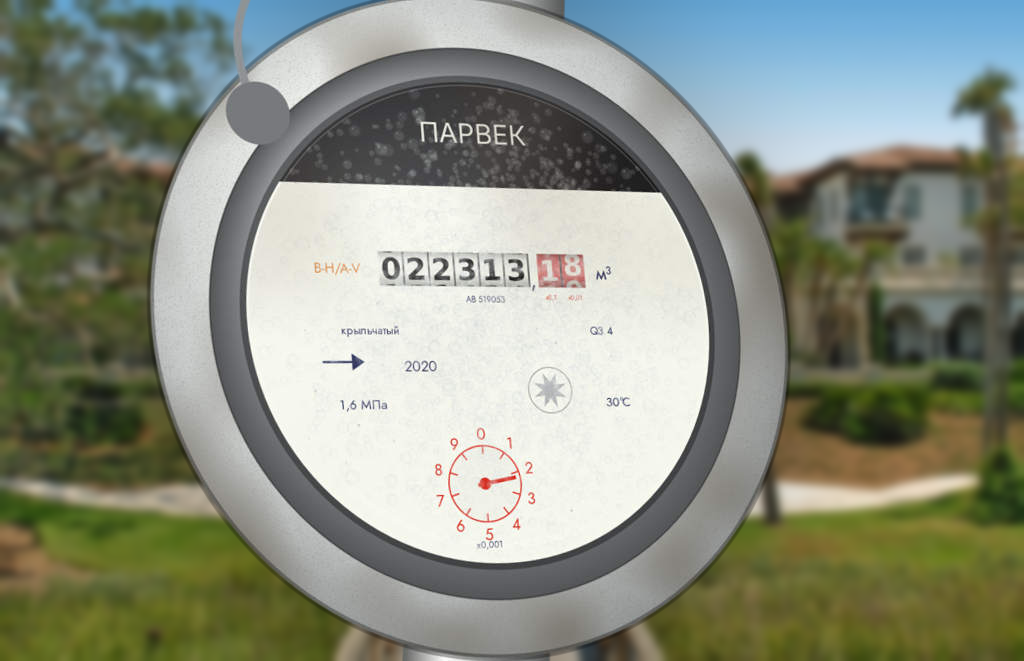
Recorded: 22313.182 m³
